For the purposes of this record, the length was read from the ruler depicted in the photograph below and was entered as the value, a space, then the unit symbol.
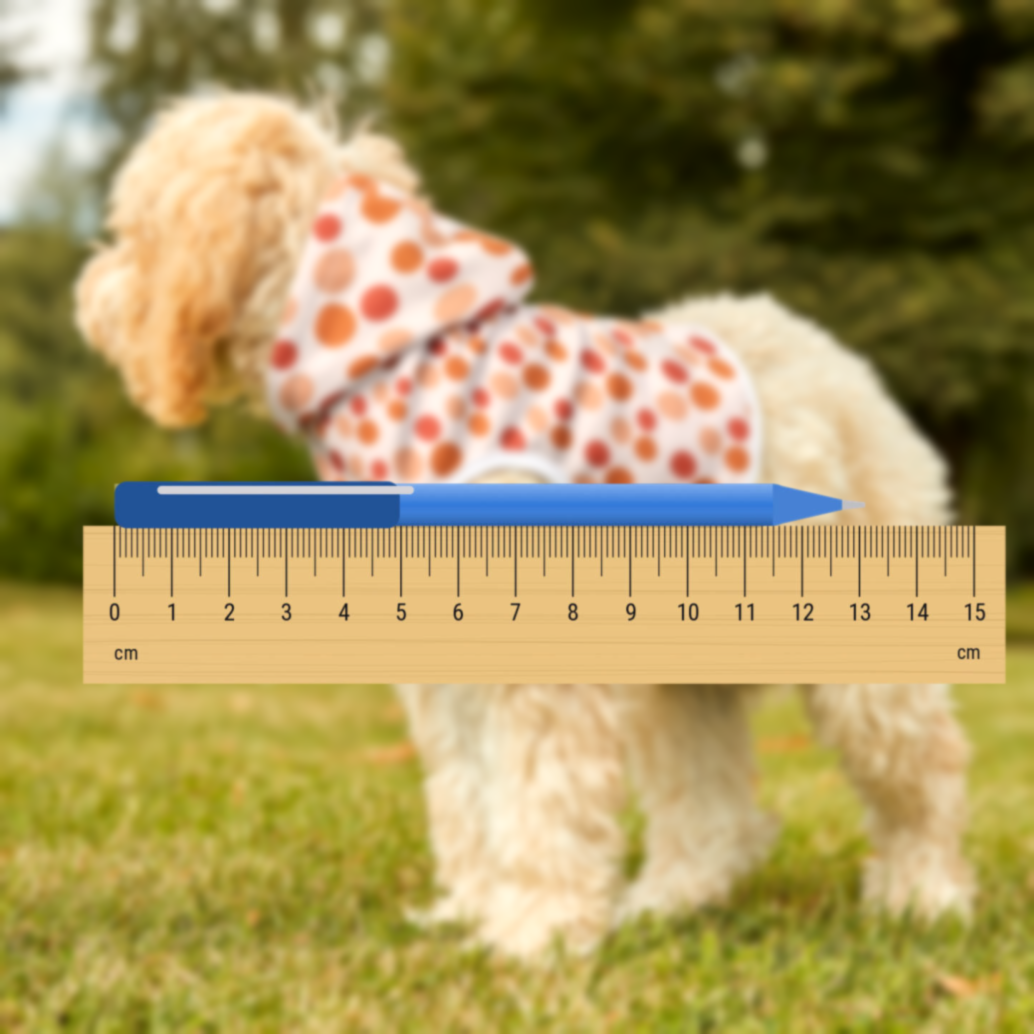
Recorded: 13.1 cm
